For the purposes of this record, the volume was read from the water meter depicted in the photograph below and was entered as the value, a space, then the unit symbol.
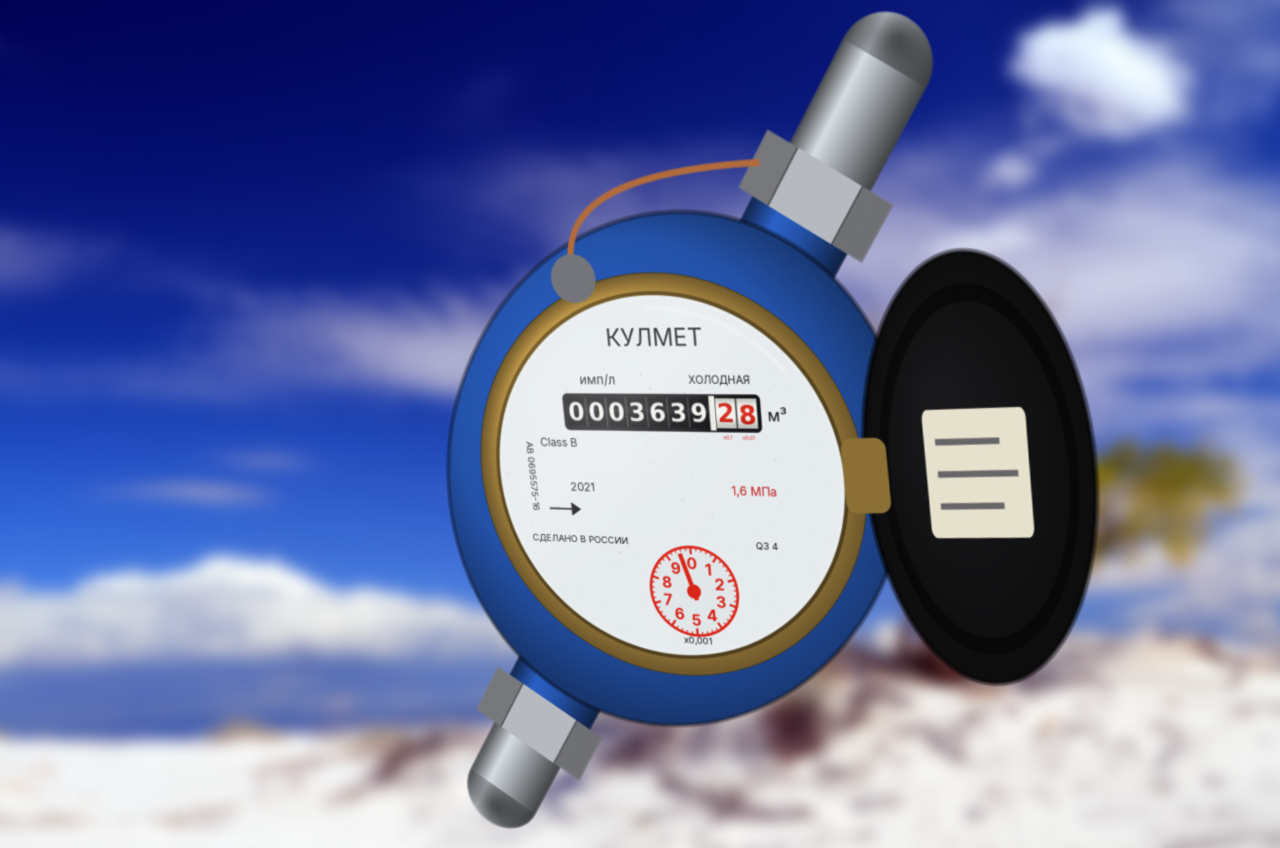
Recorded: 3639.279 m³
